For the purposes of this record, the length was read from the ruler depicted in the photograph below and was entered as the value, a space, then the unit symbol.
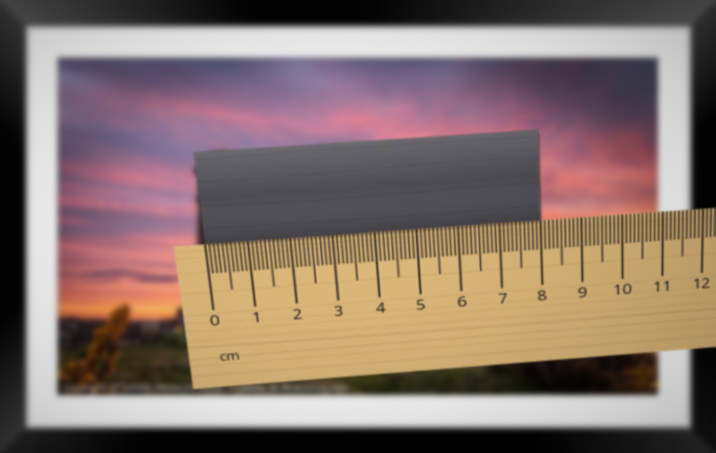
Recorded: 8 cm
